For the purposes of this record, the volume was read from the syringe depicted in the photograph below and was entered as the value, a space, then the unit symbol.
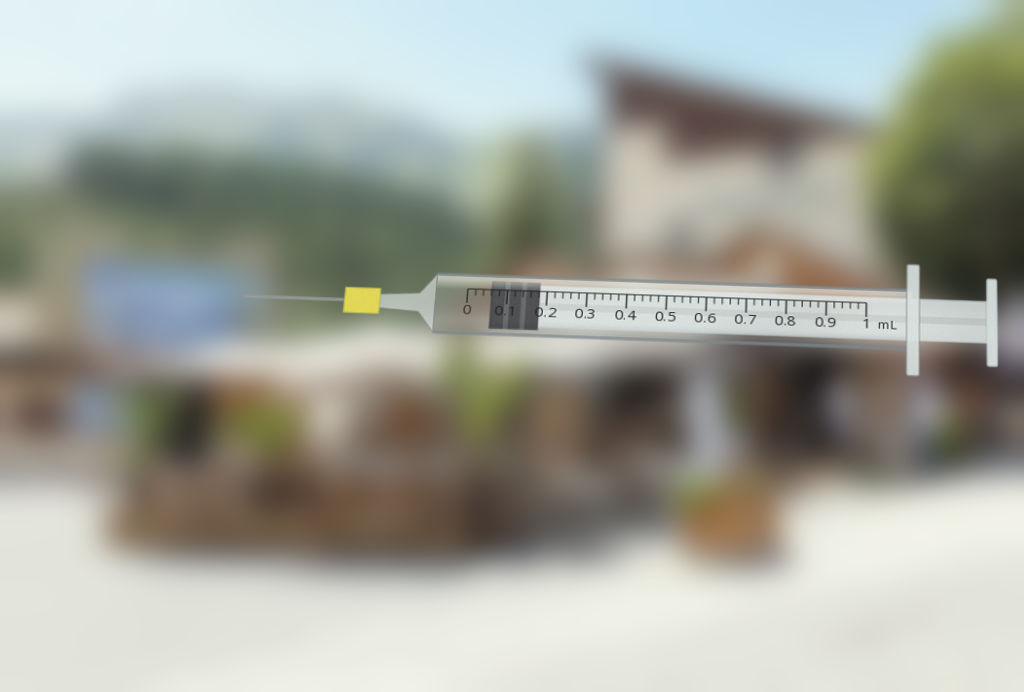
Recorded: 0.06 mL
